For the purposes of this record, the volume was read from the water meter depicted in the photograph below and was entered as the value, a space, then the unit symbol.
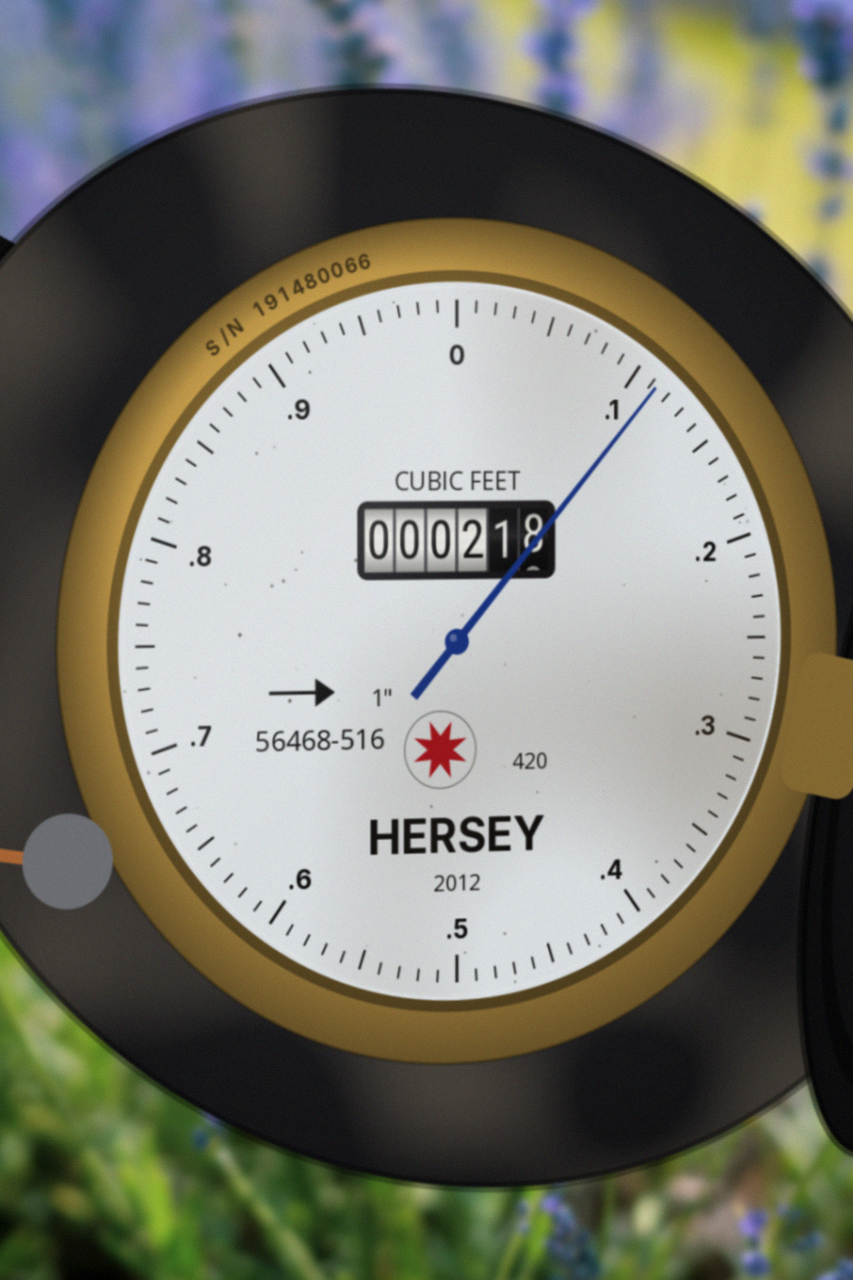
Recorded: 218.11 ft³
